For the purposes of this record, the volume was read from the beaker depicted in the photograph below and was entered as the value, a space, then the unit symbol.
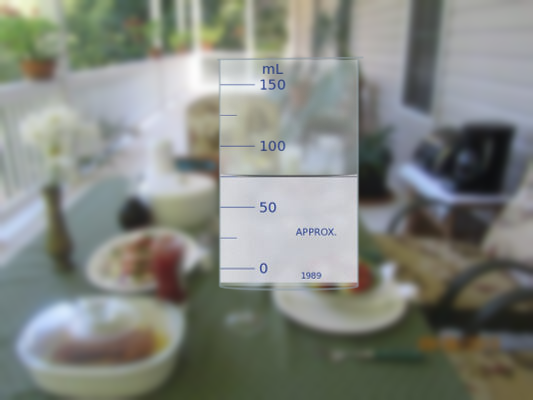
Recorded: 75 mL
